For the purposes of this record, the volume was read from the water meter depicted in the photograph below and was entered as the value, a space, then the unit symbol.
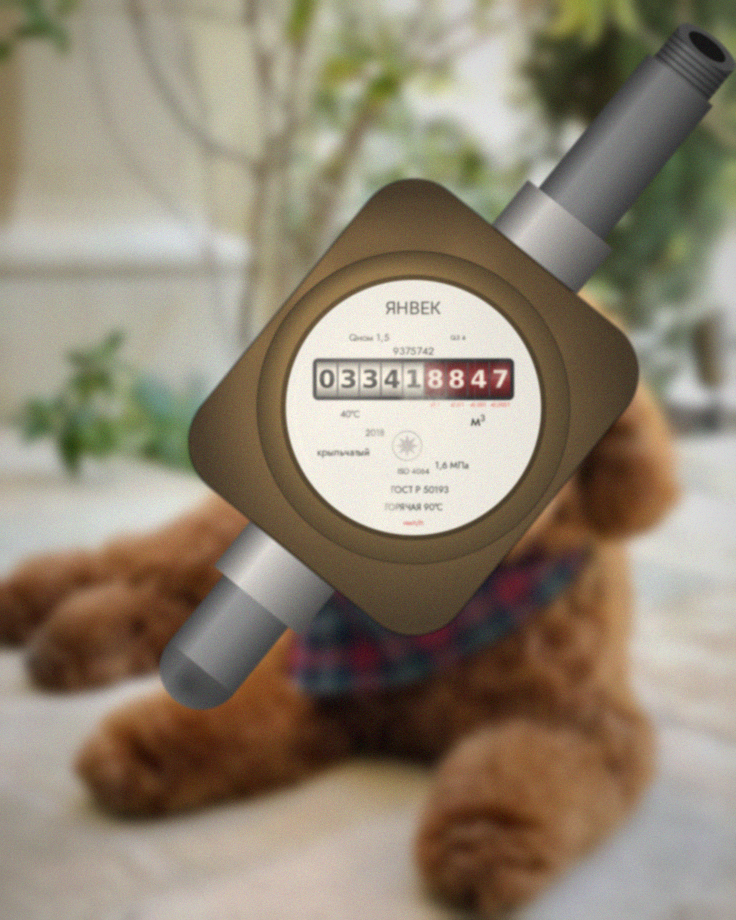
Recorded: 3341.8847 m³
